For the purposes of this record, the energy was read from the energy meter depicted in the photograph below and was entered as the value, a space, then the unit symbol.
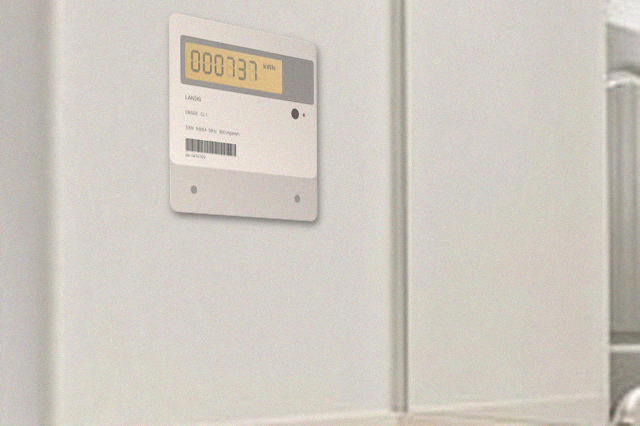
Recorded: 737 kWh
